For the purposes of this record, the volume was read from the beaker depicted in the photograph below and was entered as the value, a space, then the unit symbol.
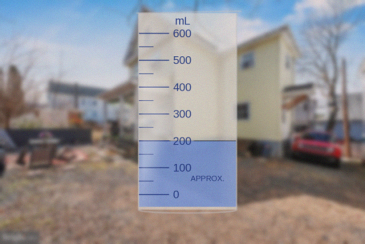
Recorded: 200 mL
